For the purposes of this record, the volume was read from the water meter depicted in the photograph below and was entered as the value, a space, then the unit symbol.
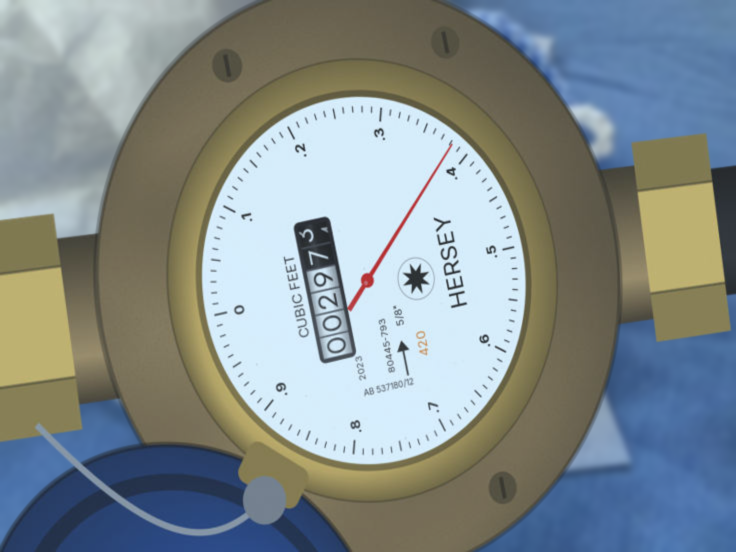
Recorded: 2973.38 ft³
